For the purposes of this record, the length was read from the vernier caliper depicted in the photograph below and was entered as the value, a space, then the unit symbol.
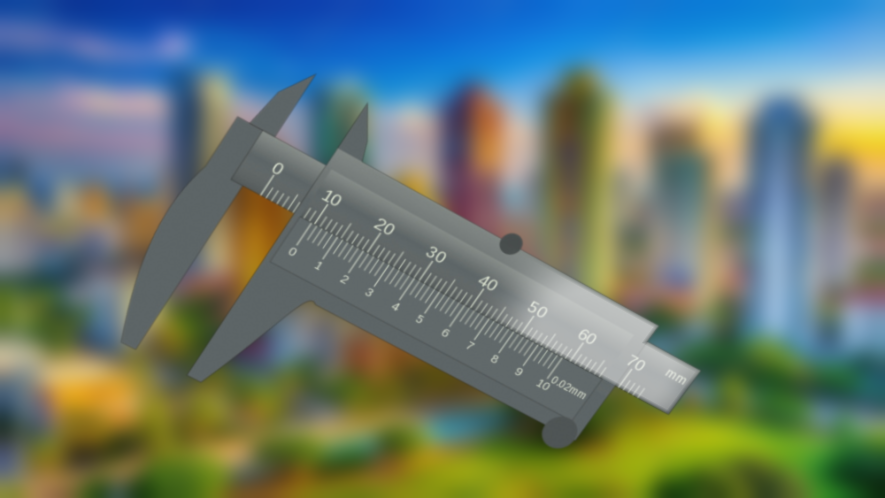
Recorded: 9.5 mm
